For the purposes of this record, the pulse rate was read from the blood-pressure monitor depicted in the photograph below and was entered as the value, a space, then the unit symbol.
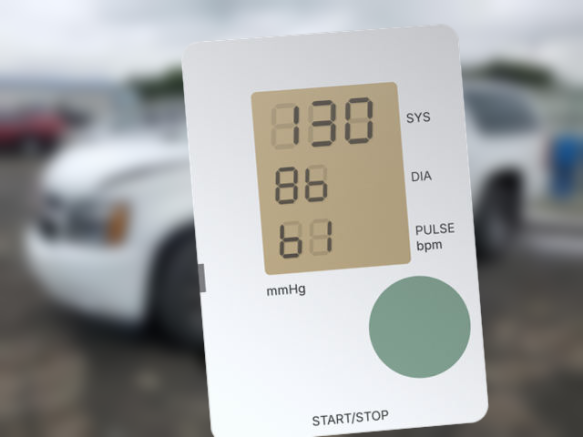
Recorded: 61 bpm
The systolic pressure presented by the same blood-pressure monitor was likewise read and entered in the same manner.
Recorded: 130 mmHg
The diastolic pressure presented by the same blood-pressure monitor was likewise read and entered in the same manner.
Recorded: 86 mmHg
